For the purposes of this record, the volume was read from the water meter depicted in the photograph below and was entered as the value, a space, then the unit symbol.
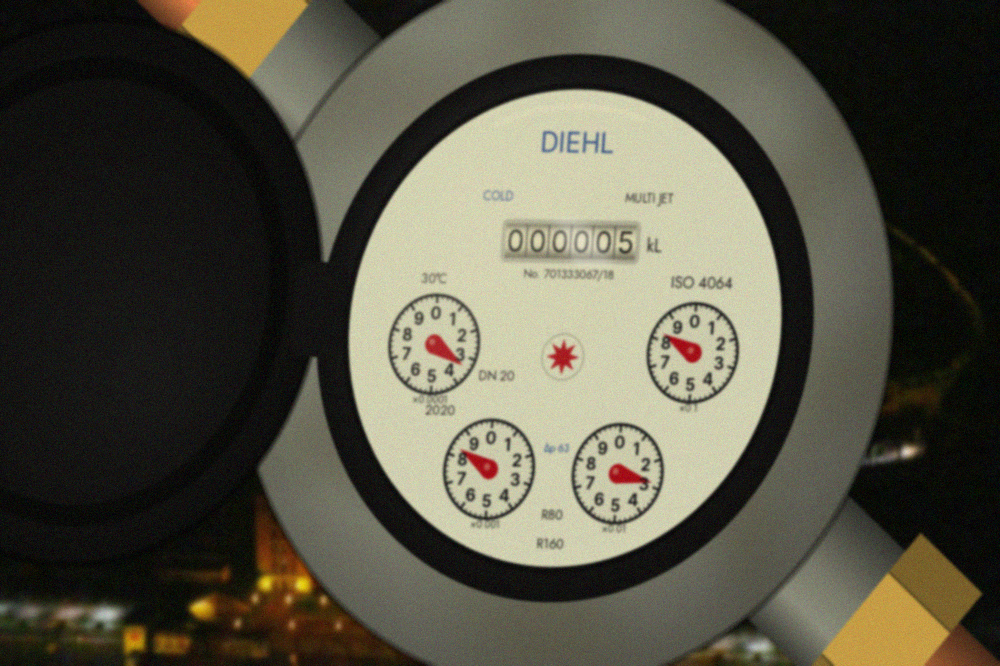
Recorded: 5.8283 kL
